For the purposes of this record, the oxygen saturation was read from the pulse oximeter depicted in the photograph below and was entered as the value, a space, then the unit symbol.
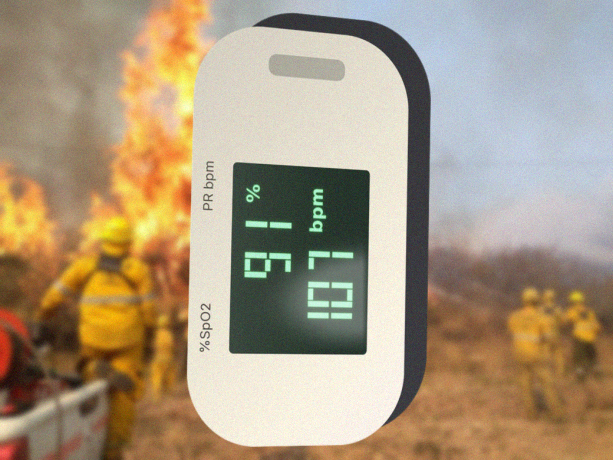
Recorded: 91 %
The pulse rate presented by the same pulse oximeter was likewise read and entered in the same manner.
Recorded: 107 bpm
